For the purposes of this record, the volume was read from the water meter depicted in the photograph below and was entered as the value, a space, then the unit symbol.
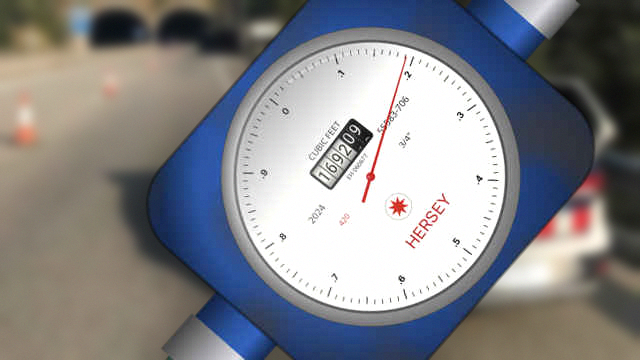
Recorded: 169209.19 ft³
